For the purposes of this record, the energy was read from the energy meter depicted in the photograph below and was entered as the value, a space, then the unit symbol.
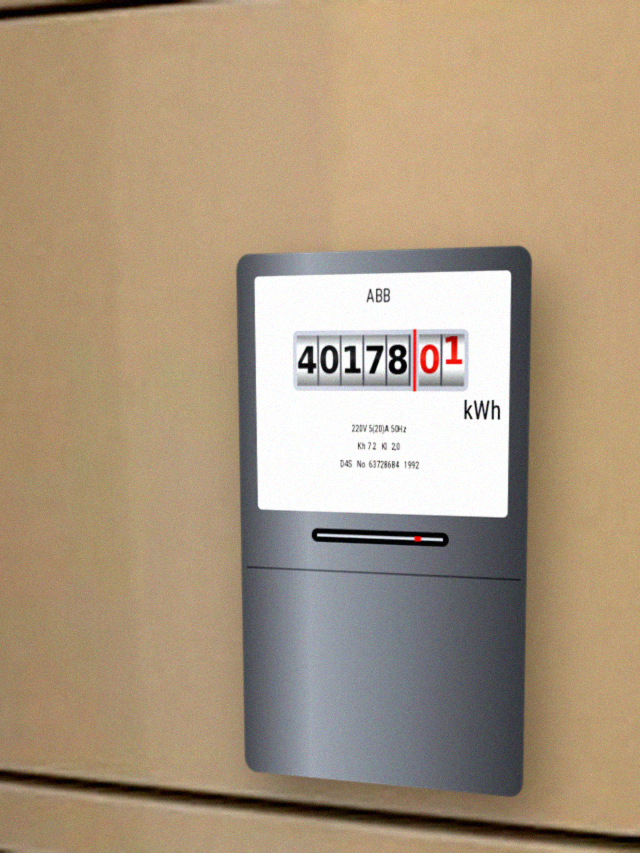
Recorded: 40178.01 kWh
